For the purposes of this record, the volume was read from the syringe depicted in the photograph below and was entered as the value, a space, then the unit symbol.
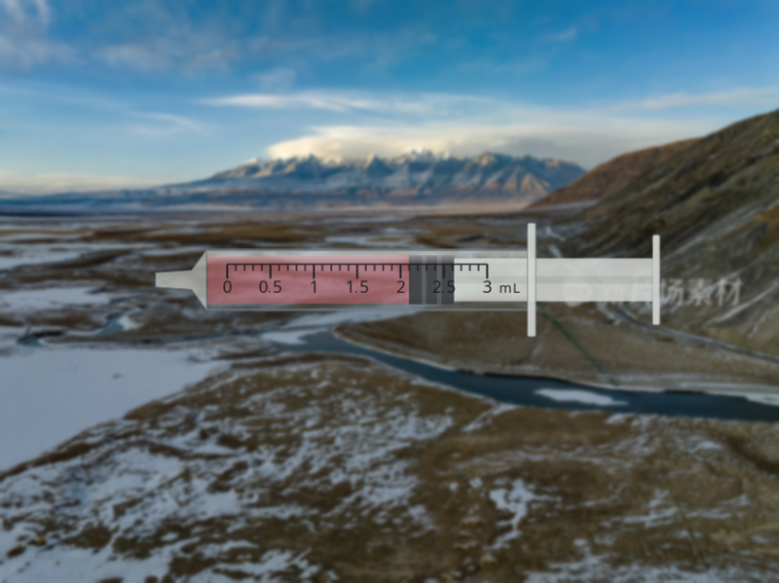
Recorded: 2.1 mL
